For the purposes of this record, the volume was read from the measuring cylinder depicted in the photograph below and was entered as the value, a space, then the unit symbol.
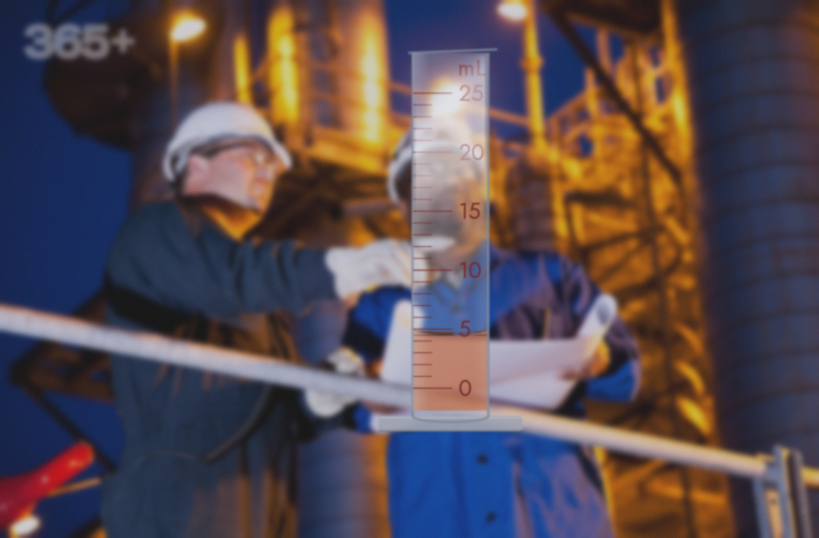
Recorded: 4.5 mL
